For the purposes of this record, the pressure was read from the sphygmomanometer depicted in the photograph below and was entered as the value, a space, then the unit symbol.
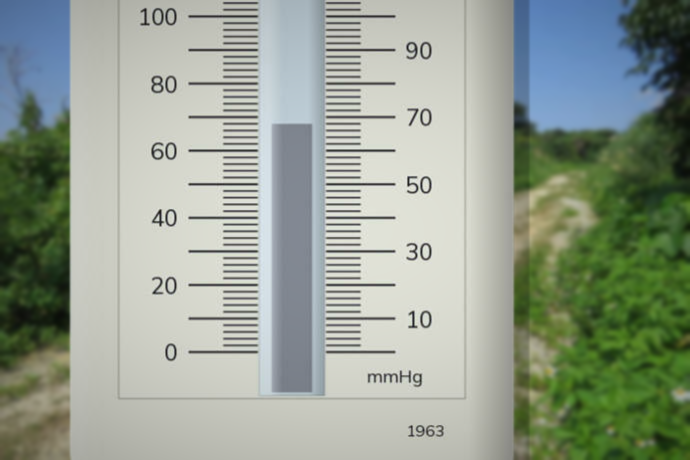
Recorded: 68 mmHg
